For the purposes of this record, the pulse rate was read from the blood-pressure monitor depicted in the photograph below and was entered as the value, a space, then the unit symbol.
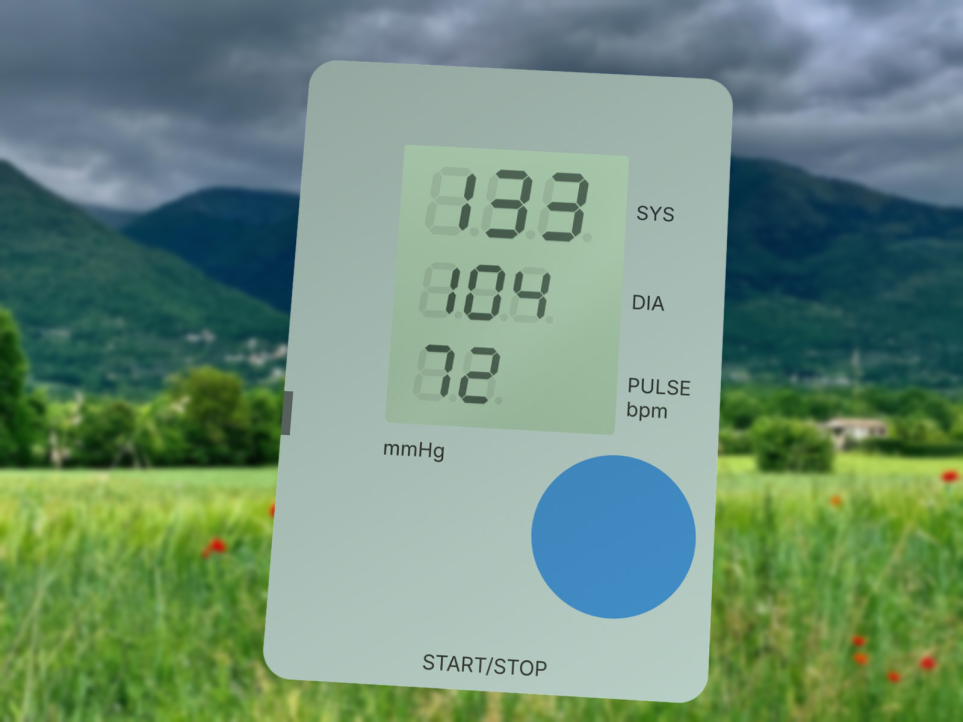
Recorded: 72 bpm
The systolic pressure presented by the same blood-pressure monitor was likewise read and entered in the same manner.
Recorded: 133 mmHg
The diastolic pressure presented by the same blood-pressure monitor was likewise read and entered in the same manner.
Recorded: 104 mmHg
